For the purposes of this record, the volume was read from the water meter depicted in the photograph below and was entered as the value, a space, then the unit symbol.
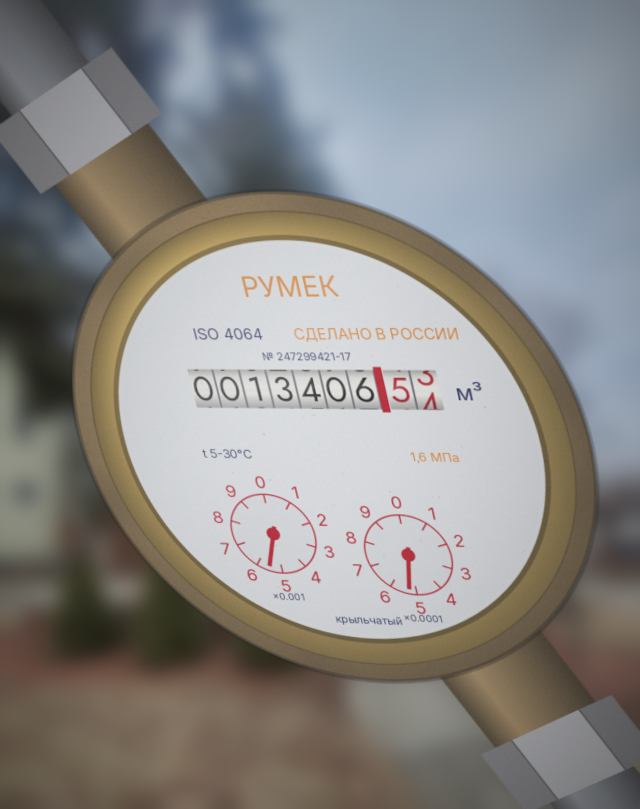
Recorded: 13406.5355 m³
